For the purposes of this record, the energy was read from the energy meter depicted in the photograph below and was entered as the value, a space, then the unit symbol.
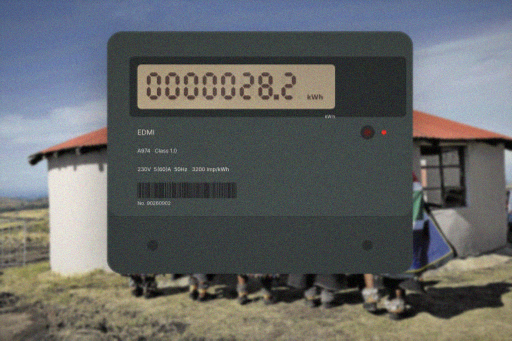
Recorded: 28.2 kWh
